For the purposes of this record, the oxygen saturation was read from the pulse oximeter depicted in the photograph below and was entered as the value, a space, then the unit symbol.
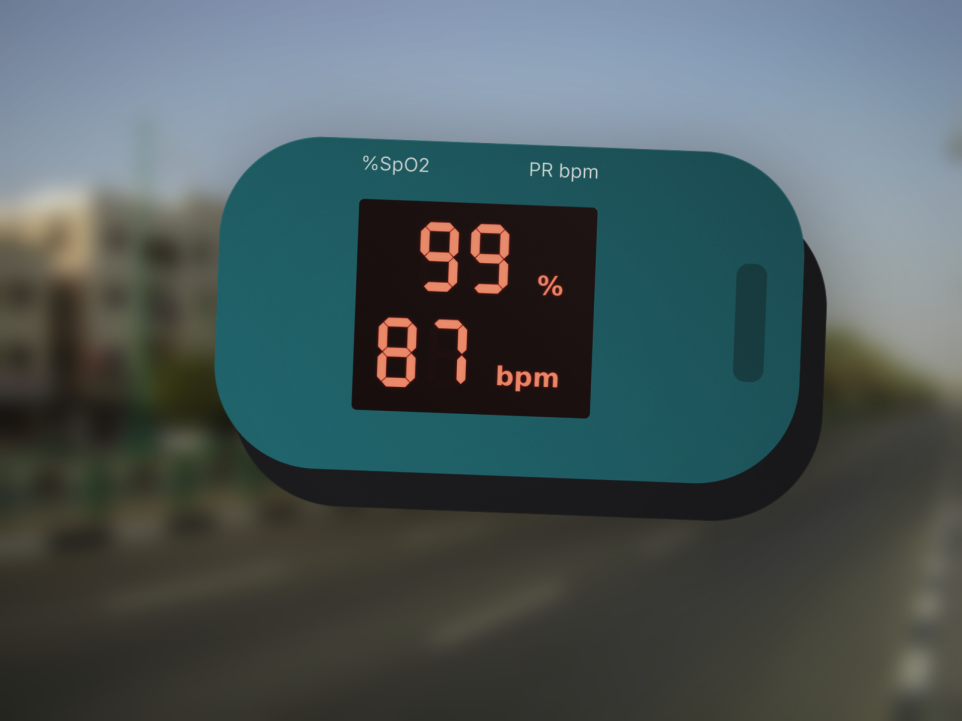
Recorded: 99 %
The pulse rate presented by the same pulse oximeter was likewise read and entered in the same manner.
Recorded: 87 bpm
